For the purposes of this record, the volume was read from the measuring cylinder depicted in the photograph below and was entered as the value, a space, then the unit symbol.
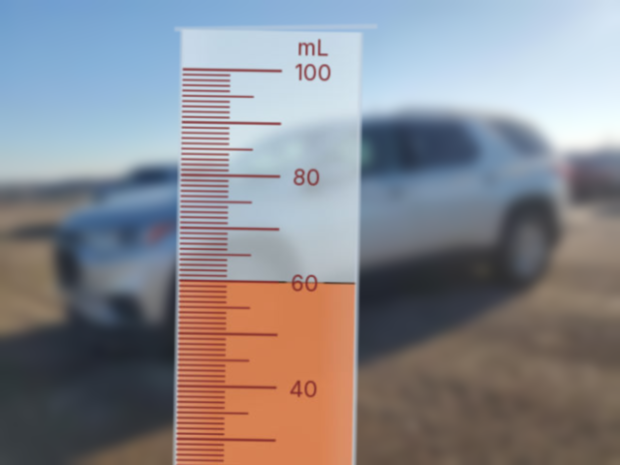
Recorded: 60 mL
